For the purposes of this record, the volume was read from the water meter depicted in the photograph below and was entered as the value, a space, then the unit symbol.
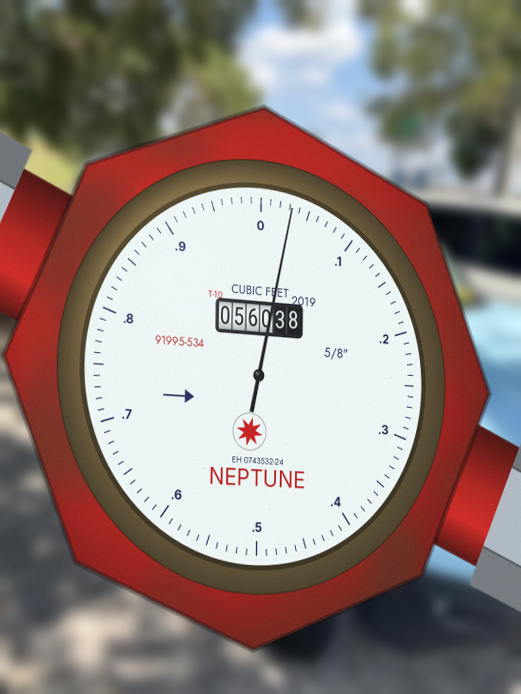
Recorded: 56038.03 ft³
